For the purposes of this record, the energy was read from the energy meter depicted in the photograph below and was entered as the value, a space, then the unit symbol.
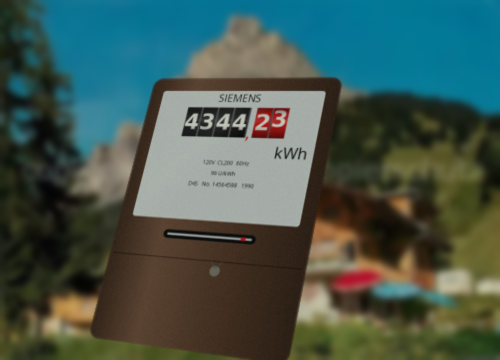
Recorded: 4344.23 kWh
